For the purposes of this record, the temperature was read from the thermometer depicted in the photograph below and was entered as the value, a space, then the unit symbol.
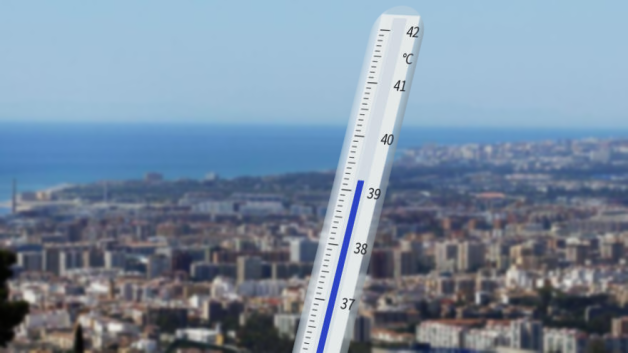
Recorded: 39.2 °C
